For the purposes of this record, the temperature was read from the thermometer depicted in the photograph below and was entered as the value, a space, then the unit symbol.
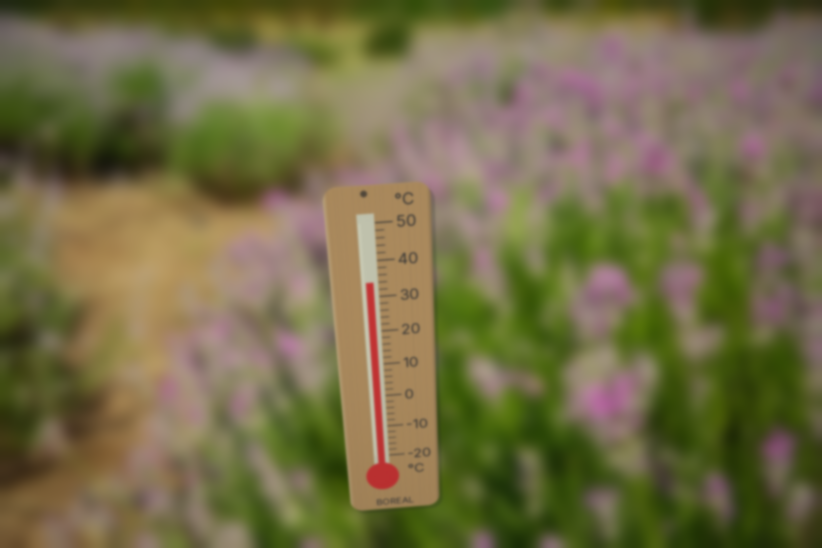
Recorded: 34 °C
